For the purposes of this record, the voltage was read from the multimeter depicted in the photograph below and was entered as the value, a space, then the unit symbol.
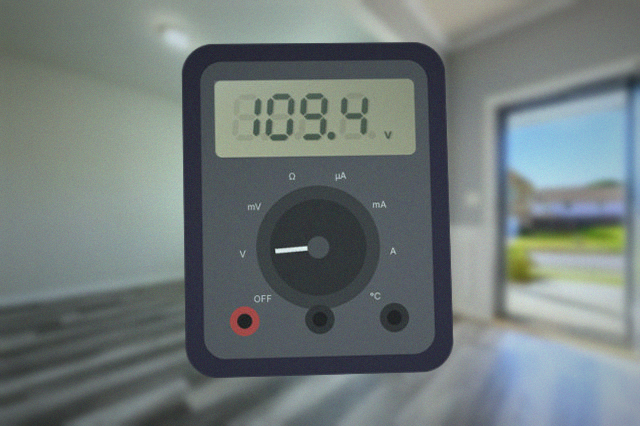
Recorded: 109.4 V
